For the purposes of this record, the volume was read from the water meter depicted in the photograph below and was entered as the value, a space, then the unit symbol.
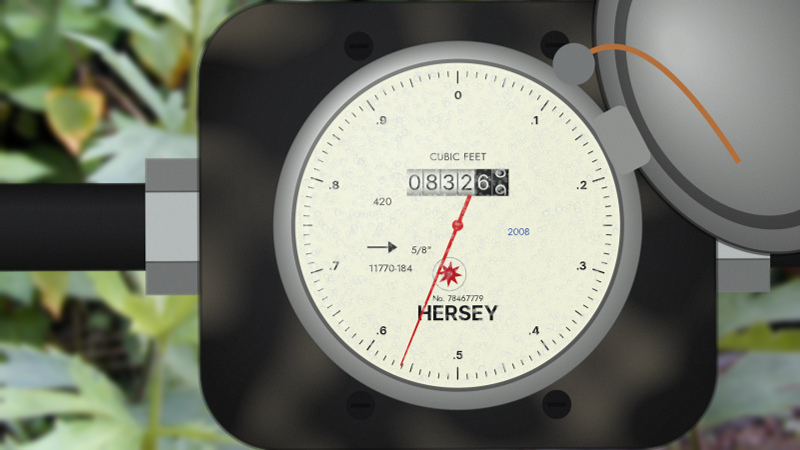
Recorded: 83268.56 ft³
